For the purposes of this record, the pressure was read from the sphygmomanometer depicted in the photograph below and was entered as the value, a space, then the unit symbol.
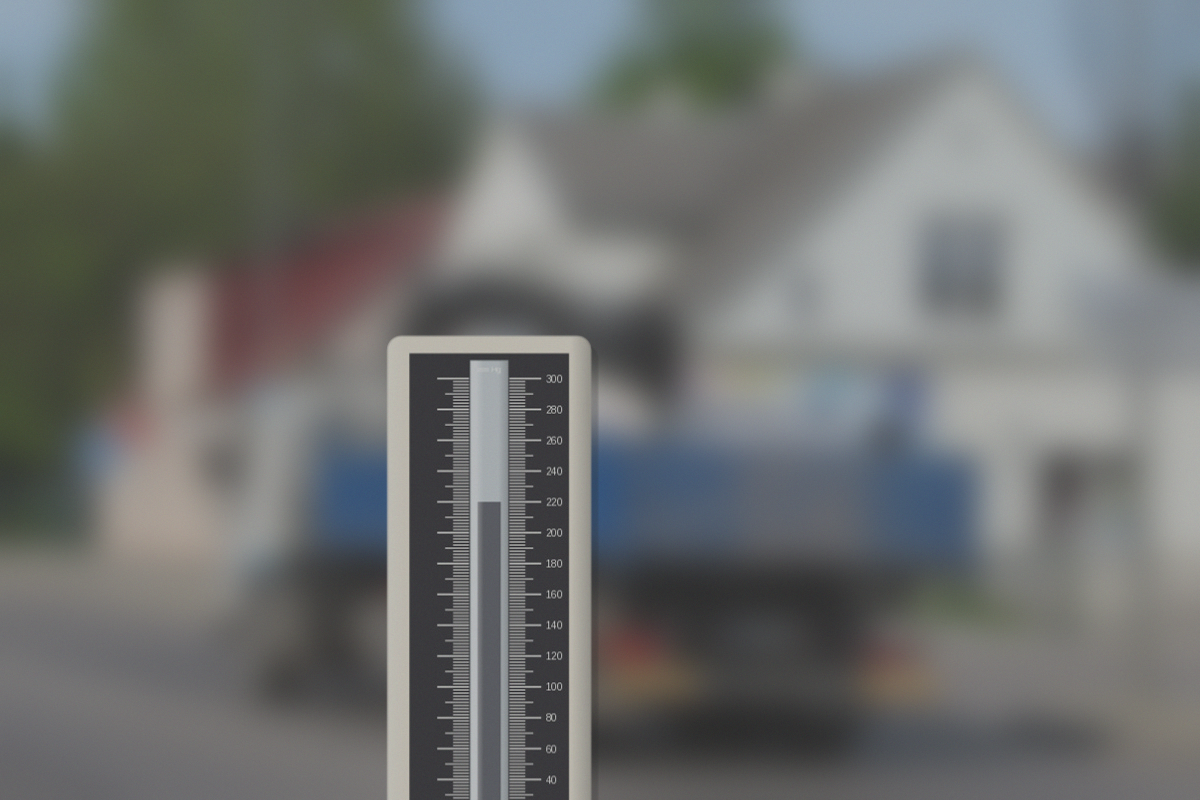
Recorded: 220 mmHg
